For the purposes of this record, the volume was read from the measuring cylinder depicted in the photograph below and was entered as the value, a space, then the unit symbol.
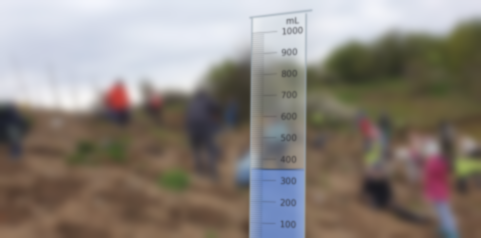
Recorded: 350 mL
